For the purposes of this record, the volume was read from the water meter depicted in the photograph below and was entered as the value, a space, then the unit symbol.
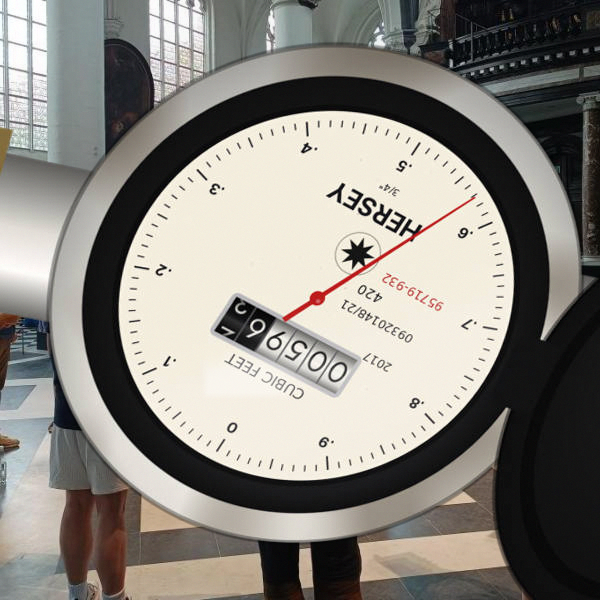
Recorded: 5962.57 ft³
